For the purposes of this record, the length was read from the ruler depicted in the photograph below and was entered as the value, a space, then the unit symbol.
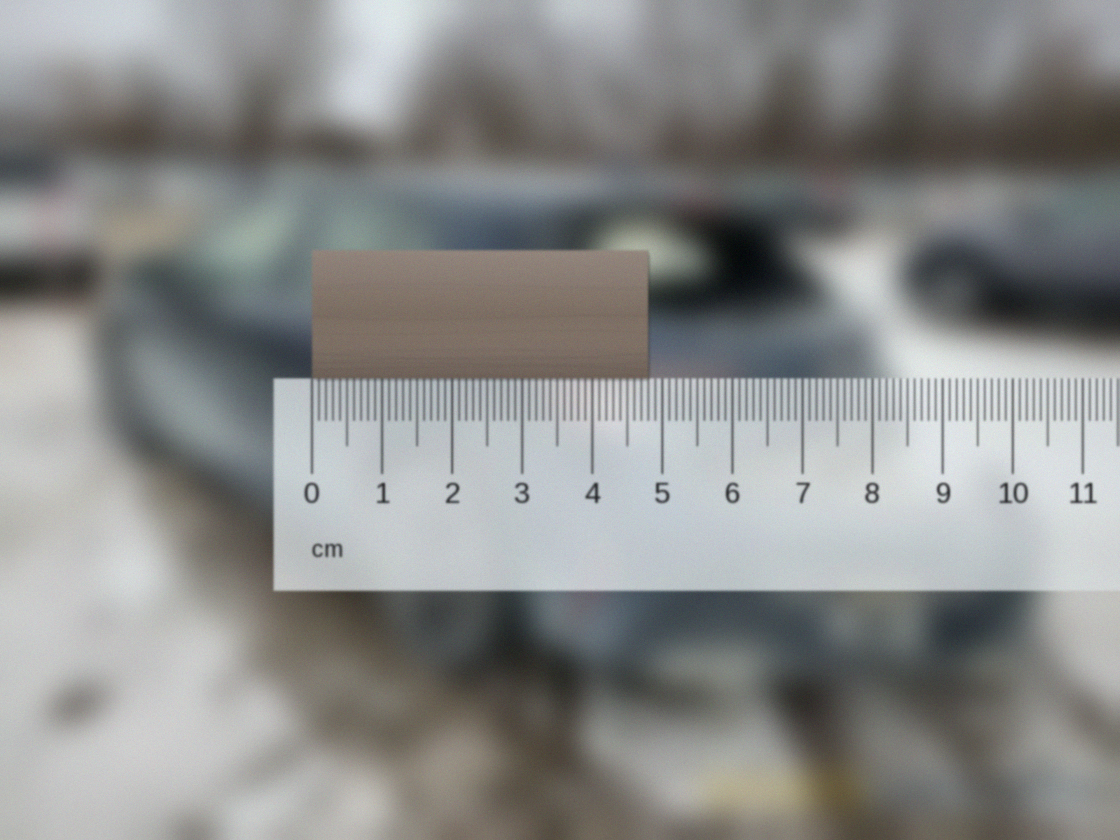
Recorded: 4.8 cm
